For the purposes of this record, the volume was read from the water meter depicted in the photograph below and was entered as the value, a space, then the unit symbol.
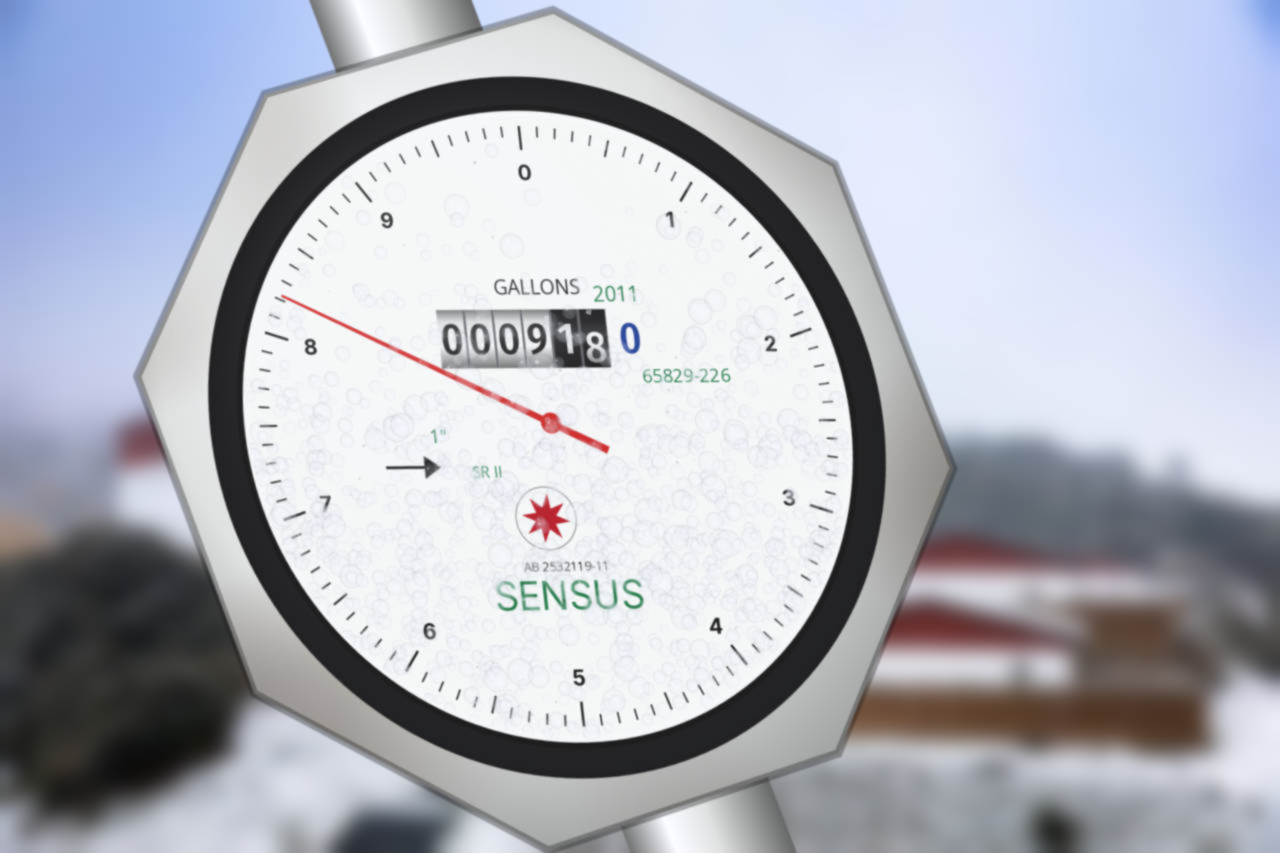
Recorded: 9178.2 gal
